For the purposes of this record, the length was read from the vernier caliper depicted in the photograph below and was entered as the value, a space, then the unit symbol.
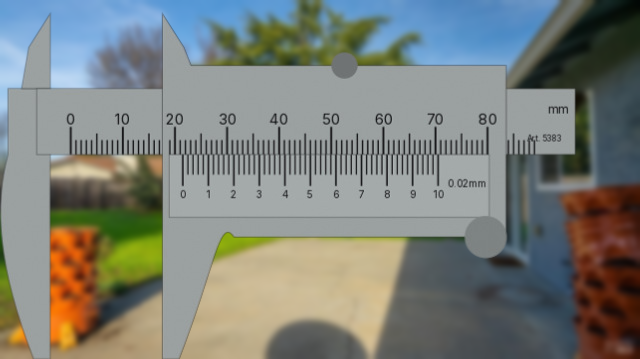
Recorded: 21.5 mm
